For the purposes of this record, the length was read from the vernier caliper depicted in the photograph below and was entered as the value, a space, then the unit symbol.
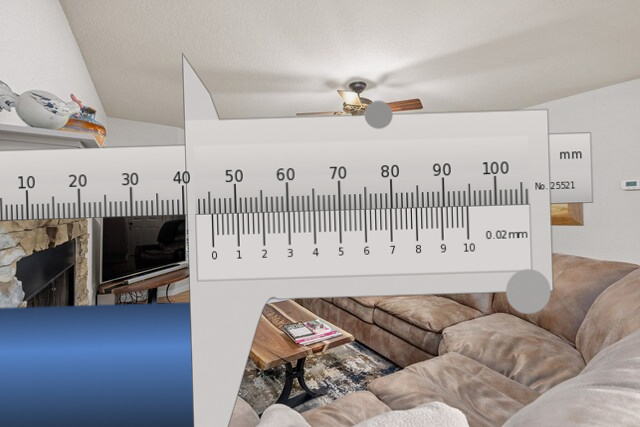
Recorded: 45.5 mm
